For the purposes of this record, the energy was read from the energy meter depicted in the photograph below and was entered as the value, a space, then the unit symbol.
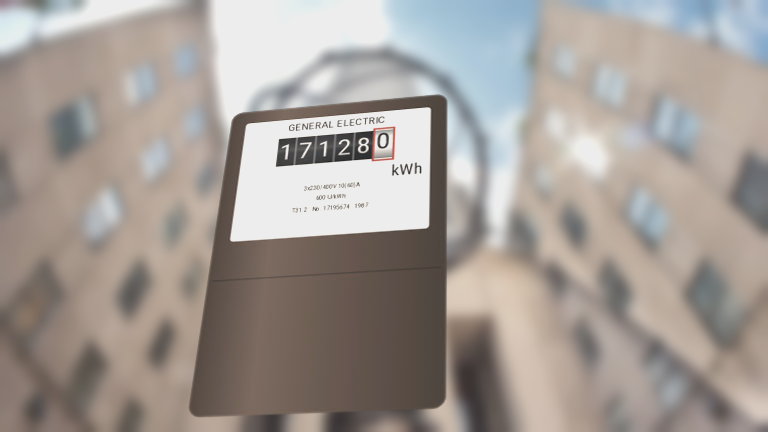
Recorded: 17128.0 kWh
